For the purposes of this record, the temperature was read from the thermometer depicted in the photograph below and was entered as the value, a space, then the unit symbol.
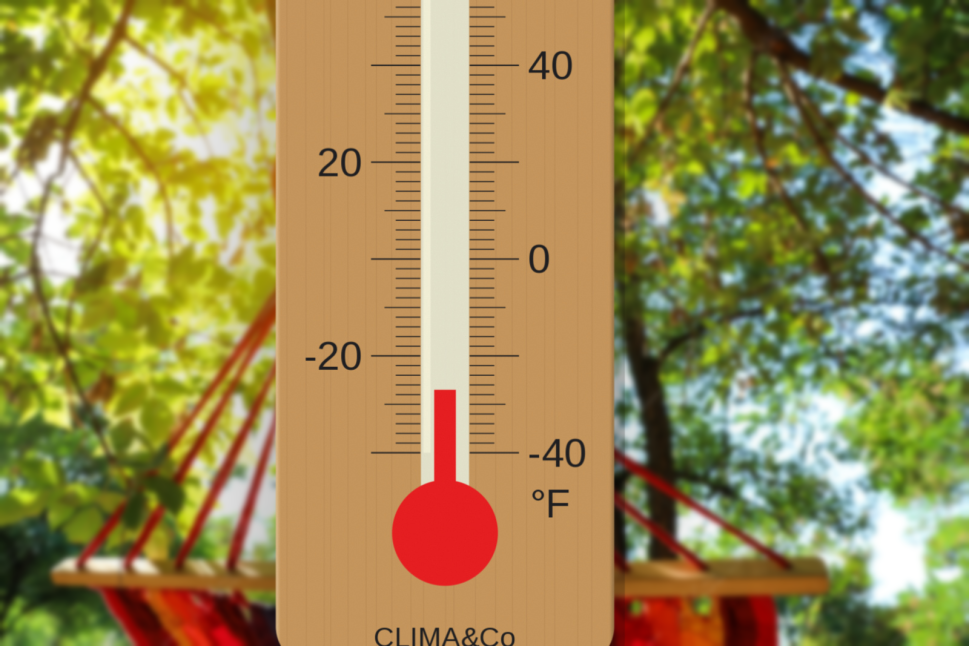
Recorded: -27 °F
